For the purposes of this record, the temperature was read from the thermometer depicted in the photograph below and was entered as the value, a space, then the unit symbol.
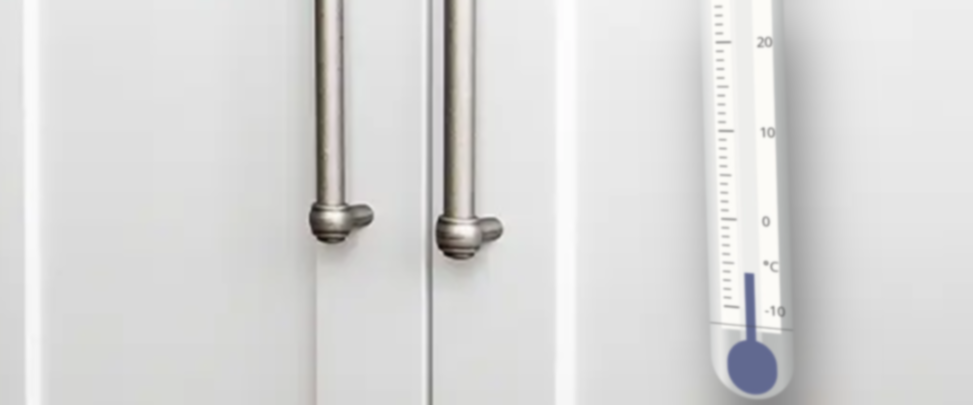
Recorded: -6 °C
